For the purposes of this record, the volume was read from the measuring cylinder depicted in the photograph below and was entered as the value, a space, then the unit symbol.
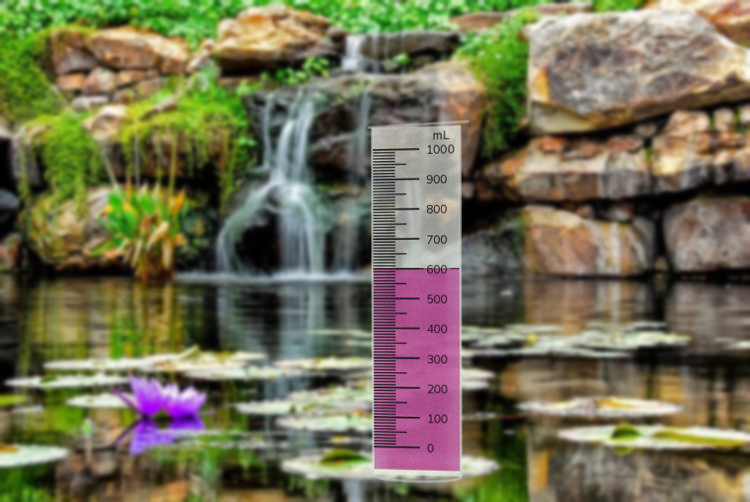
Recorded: 600 mL
